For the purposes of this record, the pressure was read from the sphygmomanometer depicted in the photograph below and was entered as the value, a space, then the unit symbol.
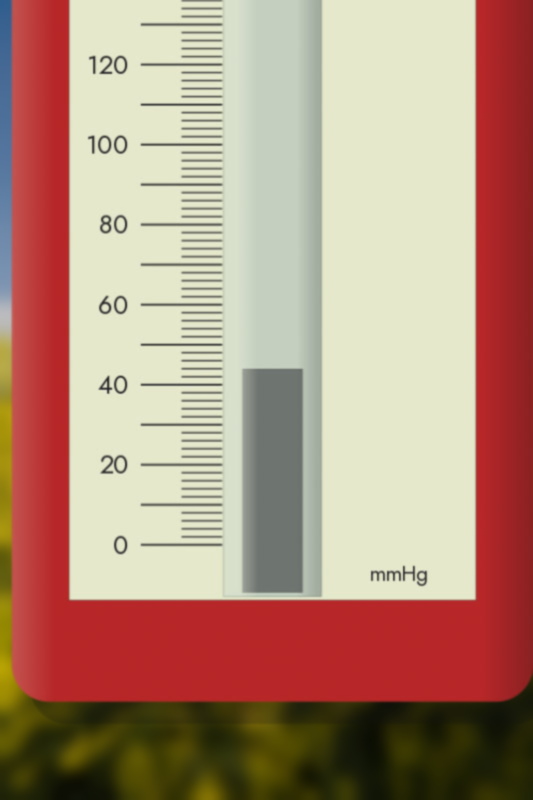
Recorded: 44 mmHg
